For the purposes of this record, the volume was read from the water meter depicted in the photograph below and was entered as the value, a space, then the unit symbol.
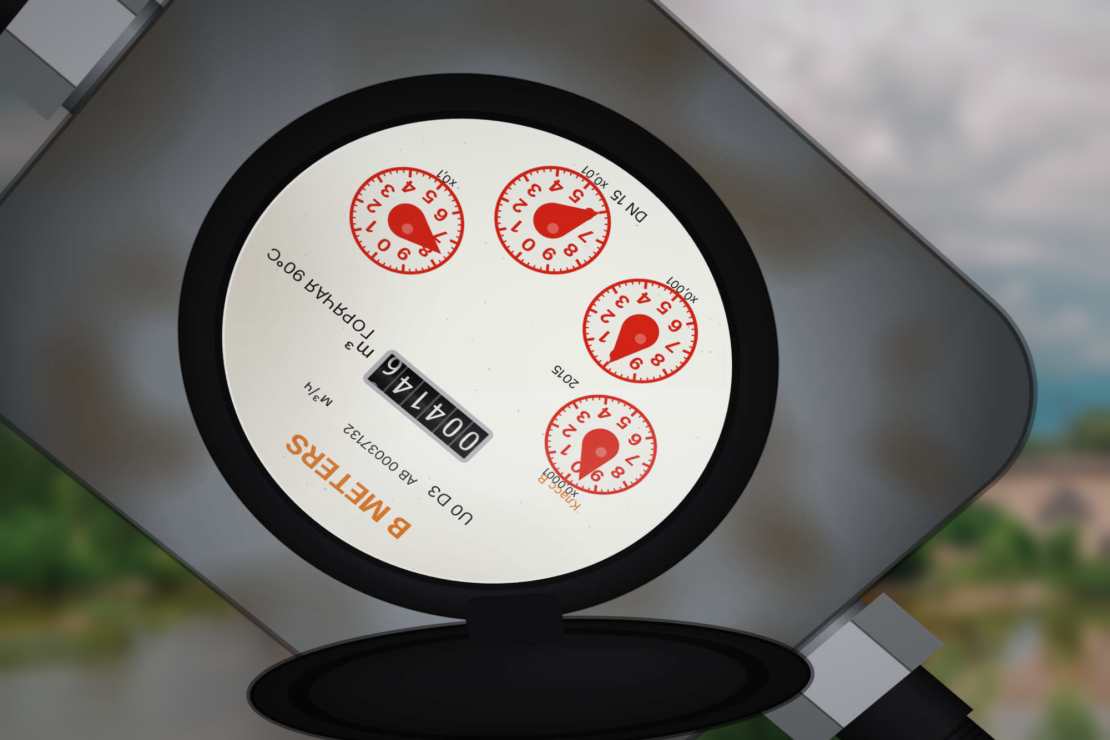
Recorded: 4145.7599 m³
